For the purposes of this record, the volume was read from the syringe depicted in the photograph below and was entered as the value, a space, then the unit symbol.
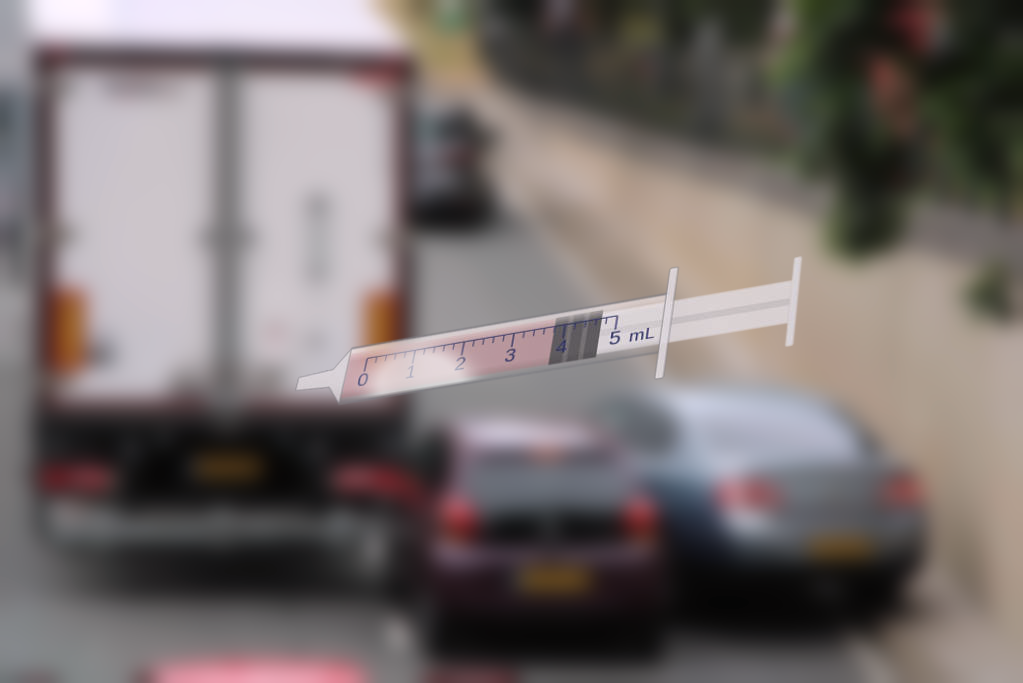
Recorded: 3.8 mL
